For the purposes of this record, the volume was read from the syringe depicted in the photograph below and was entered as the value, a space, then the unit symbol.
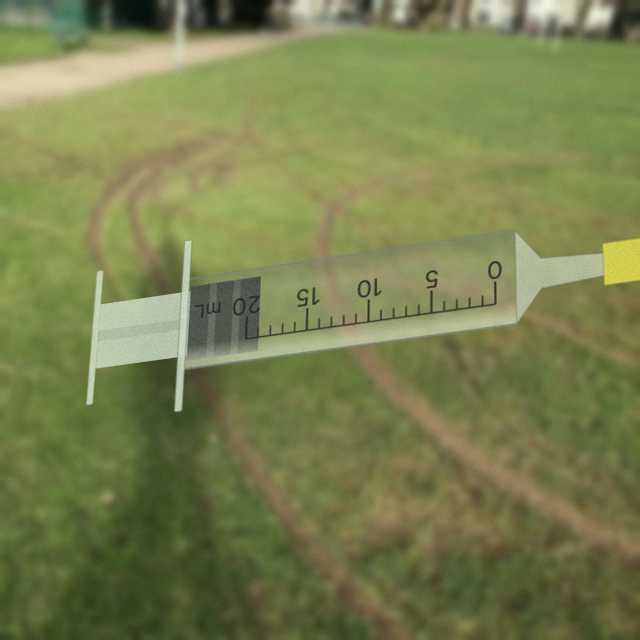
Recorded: 19 mL
